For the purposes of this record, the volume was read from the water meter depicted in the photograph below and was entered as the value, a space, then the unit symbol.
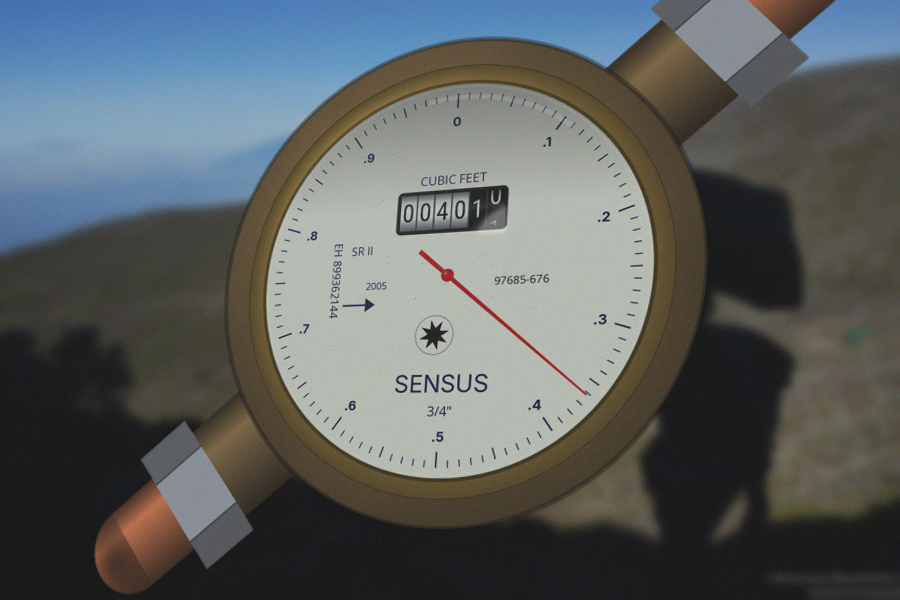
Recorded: 4010.36 ft³
